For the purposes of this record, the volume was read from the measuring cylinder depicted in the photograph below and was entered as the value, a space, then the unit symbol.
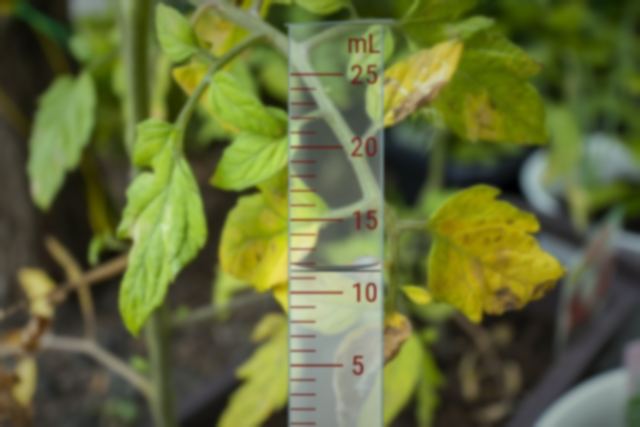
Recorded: 11.5 mL
